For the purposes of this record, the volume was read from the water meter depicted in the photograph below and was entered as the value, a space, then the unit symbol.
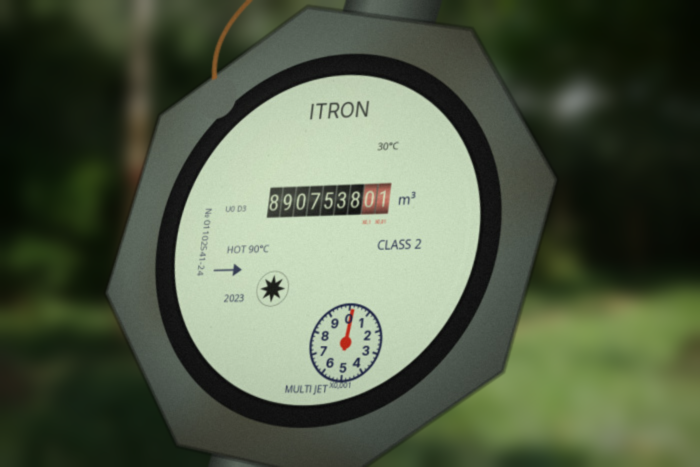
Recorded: 8907538.010 m³
